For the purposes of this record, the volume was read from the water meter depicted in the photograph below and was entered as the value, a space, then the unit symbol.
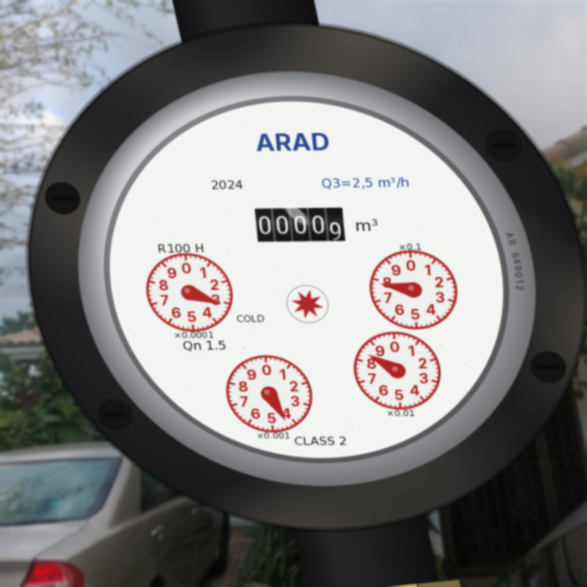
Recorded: 8.7843 m³
